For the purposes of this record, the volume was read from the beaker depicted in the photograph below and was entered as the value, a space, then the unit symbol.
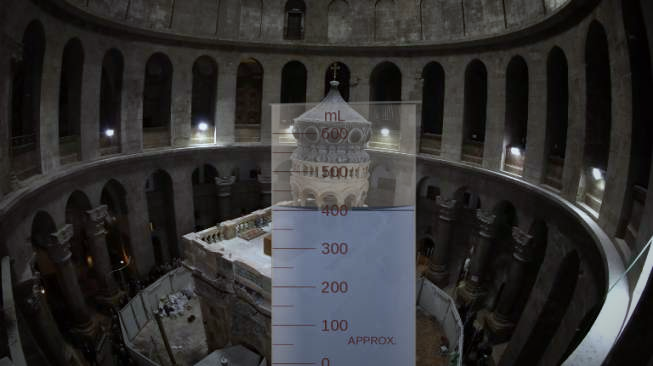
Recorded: 400 mL
